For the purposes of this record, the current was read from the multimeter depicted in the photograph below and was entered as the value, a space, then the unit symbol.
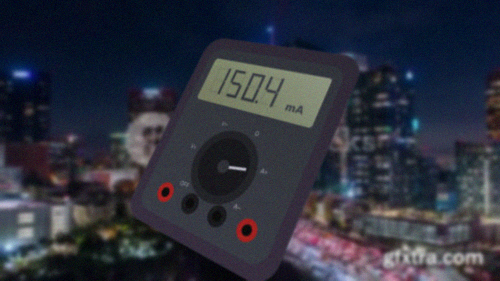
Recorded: 150.4 mA
